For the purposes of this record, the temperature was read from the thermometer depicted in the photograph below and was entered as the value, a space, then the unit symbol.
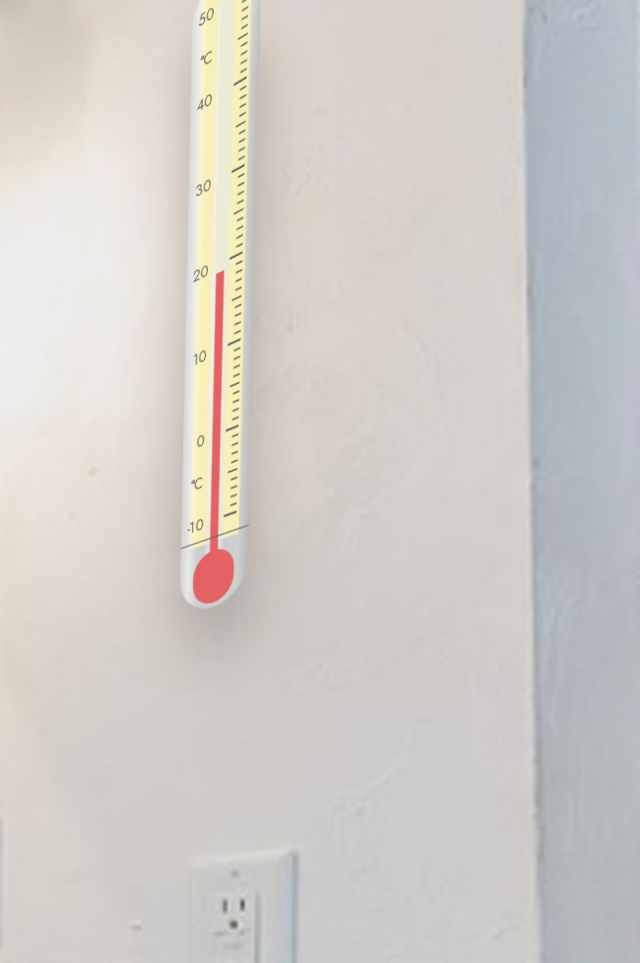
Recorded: 19 °C
